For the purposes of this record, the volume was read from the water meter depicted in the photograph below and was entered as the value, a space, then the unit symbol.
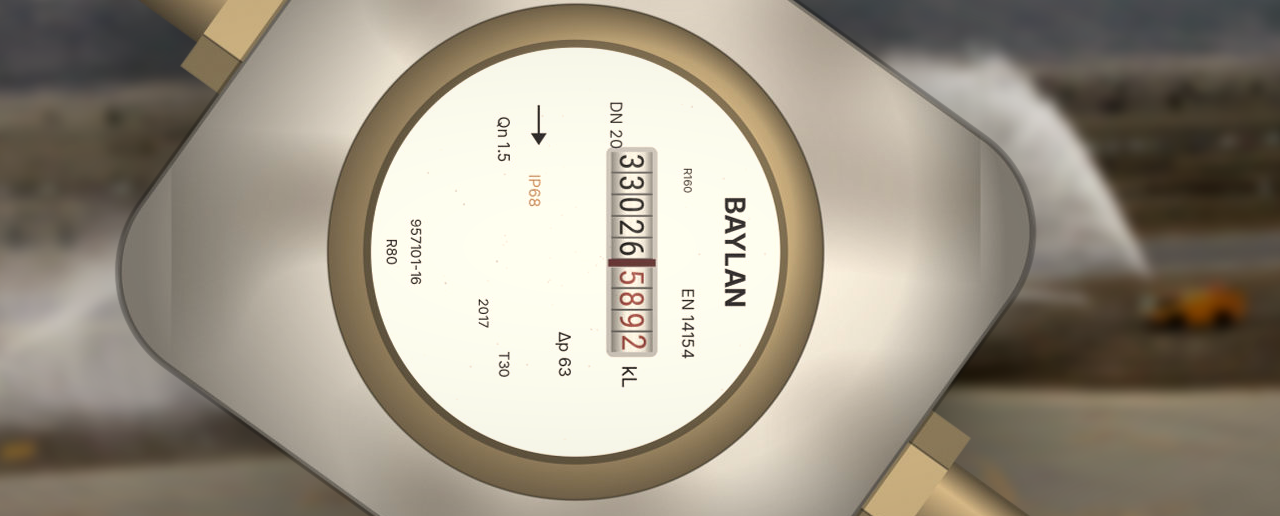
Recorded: 33026.5892 kL
